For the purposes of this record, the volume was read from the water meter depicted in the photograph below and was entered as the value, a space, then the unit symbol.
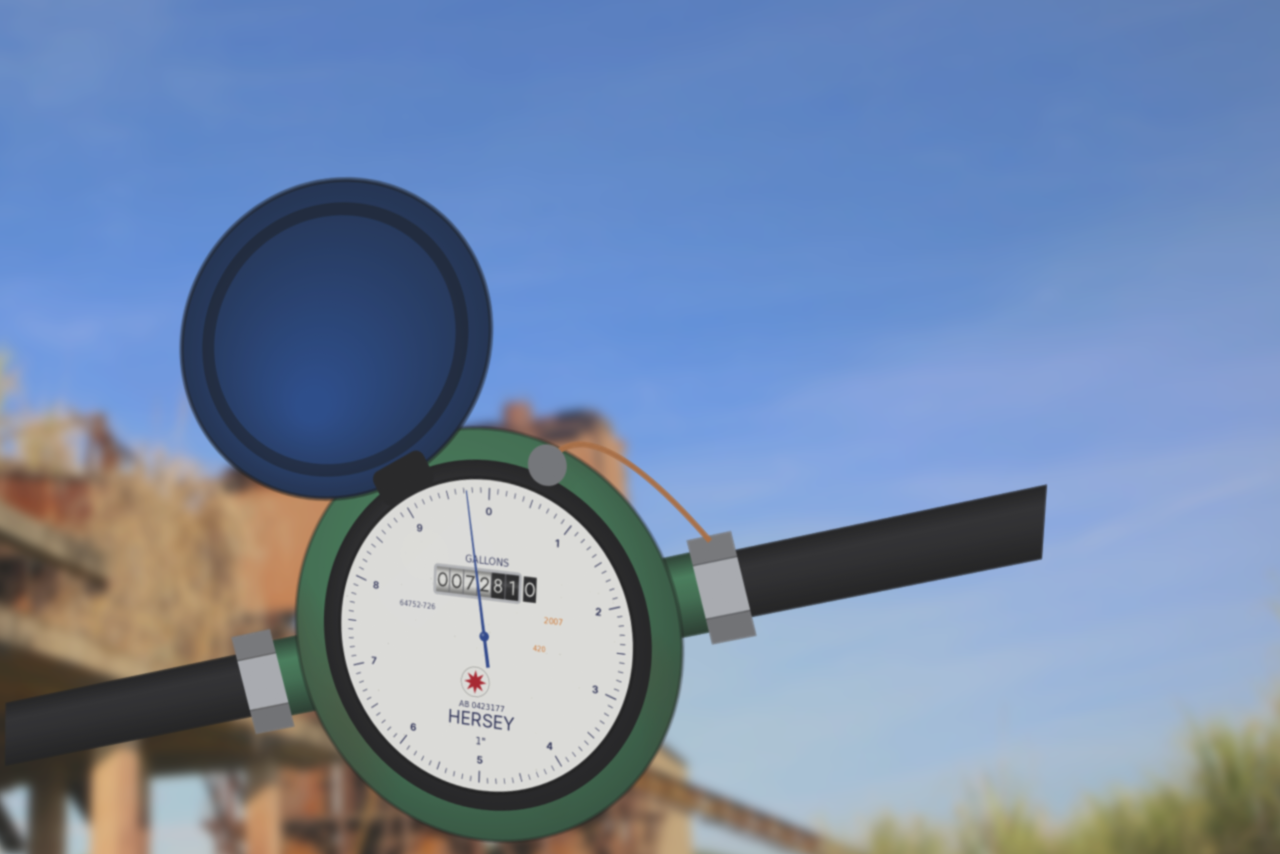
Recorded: 72809.7 gal
